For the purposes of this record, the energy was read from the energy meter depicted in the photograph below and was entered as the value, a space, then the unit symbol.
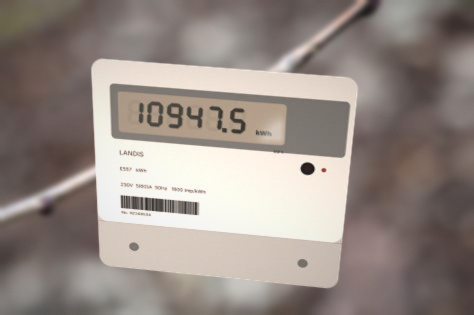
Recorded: 10947.5 kWh
